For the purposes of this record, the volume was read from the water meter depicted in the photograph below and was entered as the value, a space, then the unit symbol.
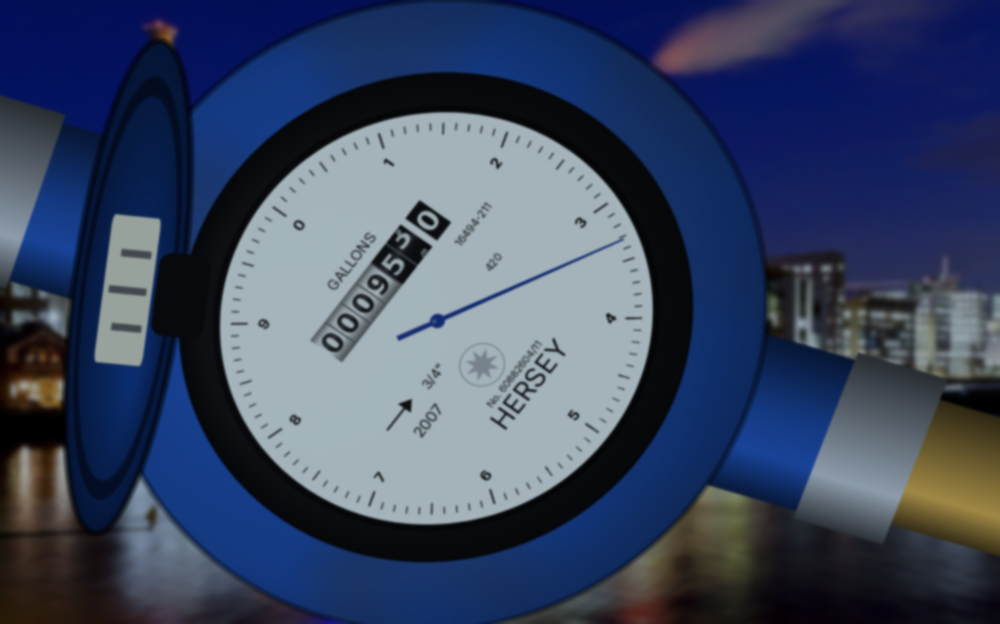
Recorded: 9533.3 gal
